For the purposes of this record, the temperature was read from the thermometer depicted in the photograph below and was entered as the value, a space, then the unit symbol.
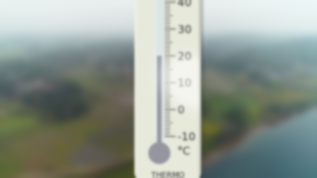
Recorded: 20 °C
